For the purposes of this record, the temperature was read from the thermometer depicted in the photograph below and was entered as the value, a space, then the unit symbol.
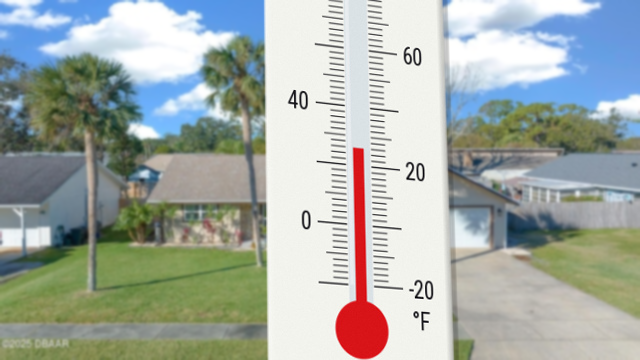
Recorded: 26 °F
